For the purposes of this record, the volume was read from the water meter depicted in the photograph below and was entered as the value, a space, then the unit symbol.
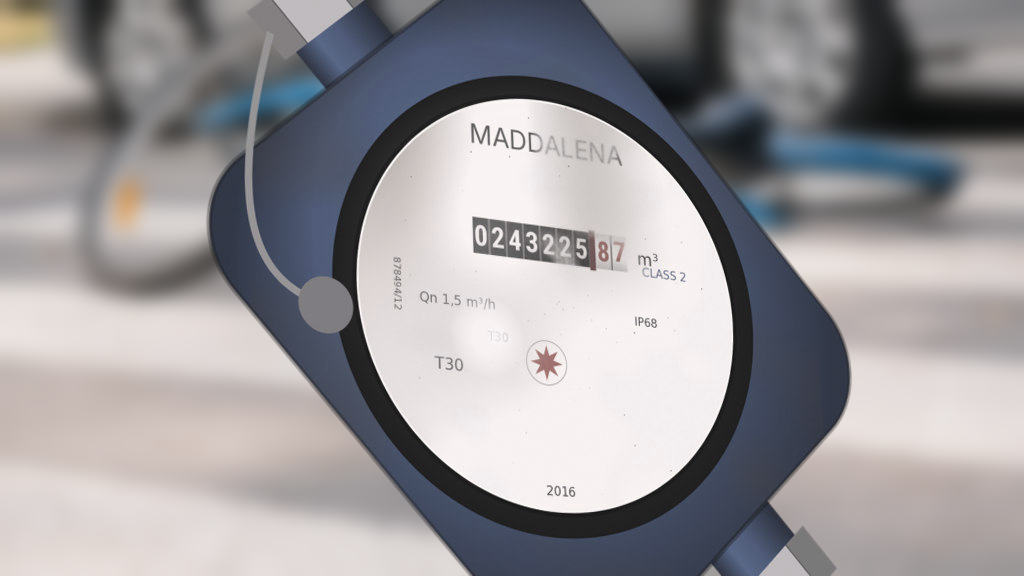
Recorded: 243225.87 m³
